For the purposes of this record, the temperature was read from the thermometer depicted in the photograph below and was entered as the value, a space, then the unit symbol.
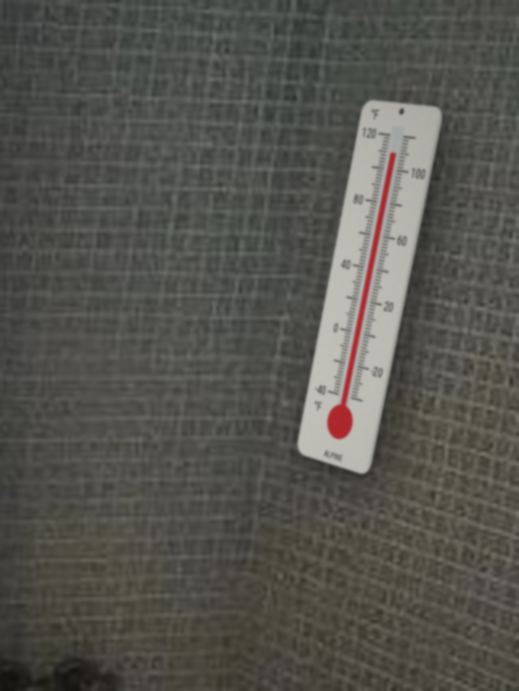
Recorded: 110 °F
